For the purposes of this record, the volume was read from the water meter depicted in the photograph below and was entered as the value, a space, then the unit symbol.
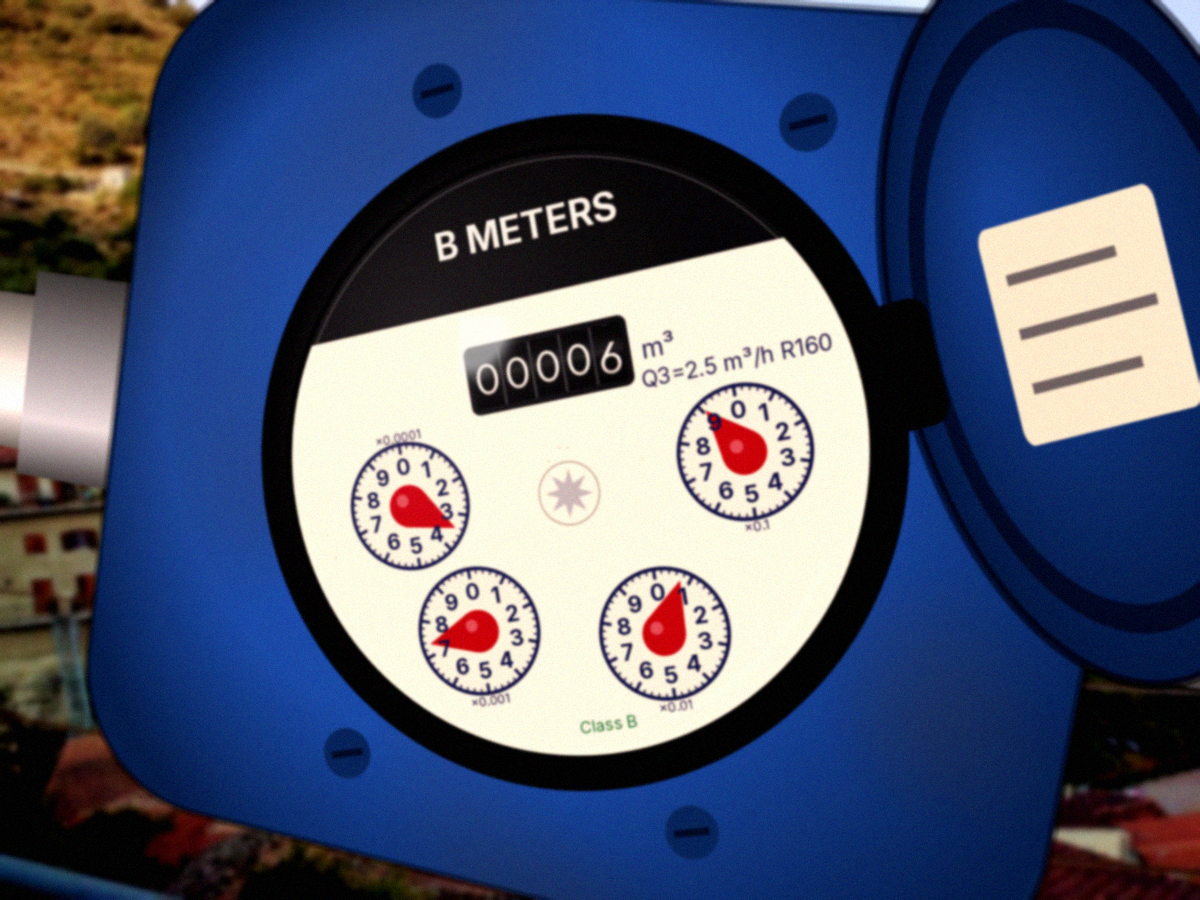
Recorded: 5.9073 m³
